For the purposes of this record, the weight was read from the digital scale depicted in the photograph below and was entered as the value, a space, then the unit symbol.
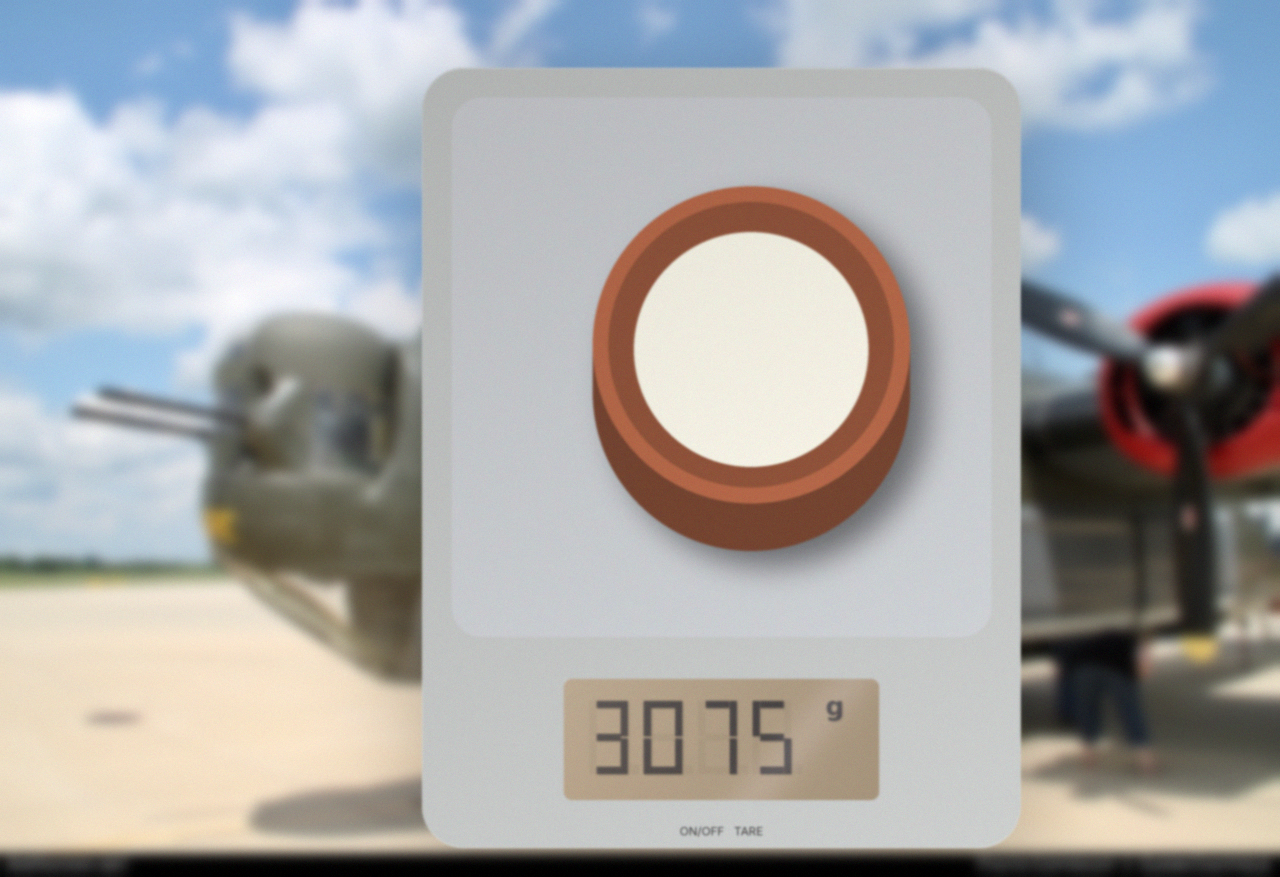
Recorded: 3075 g
